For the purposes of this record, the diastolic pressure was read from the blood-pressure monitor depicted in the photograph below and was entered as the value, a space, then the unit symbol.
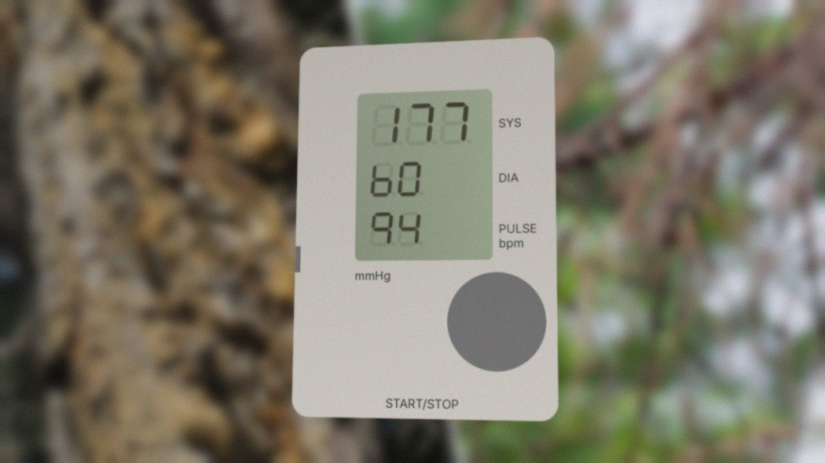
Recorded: 60 mmHg
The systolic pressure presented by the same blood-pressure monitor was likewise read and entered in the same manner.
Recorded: 177 mmHg
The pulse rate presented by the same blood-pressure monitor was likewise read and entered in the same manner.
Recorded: 94 bpm
